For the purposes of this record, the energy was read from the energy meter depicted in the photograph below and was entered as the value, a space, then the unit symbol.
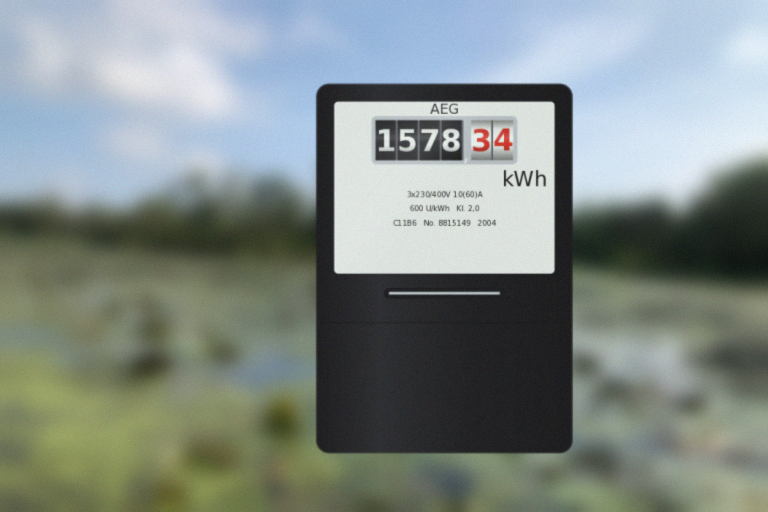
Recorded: 1578.34 kWh
